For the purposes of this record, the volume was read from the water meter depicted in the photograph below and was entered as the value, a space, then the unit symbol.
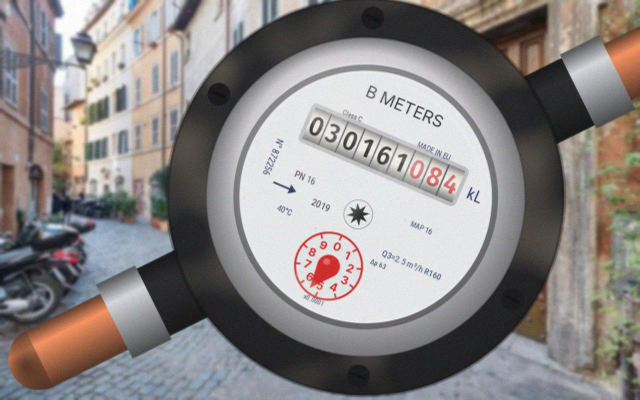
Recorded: 30161.0845 kL
